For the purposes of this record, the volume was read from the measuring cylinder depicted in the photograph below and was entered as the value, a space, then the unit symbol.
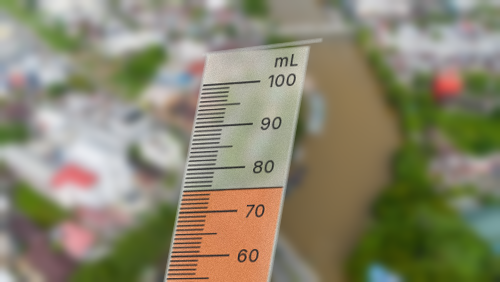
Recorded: 75 mL
